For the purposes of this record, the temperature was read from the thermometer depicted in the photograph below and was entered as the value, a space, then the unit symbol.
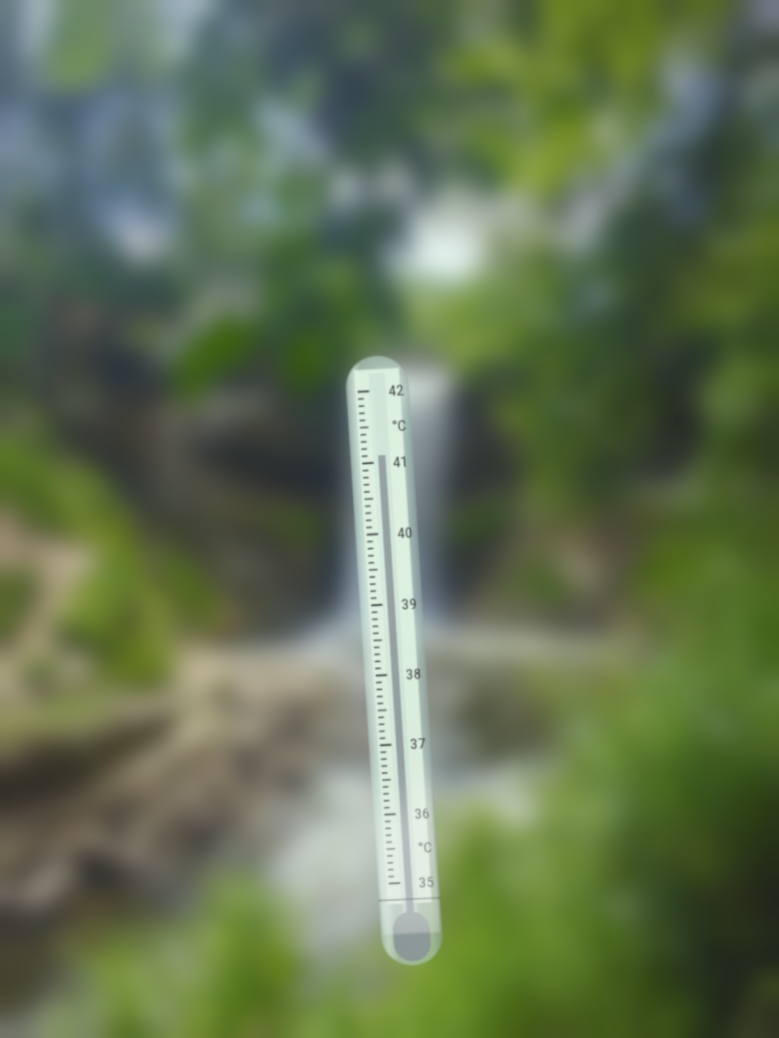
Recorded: 41.1 °C
